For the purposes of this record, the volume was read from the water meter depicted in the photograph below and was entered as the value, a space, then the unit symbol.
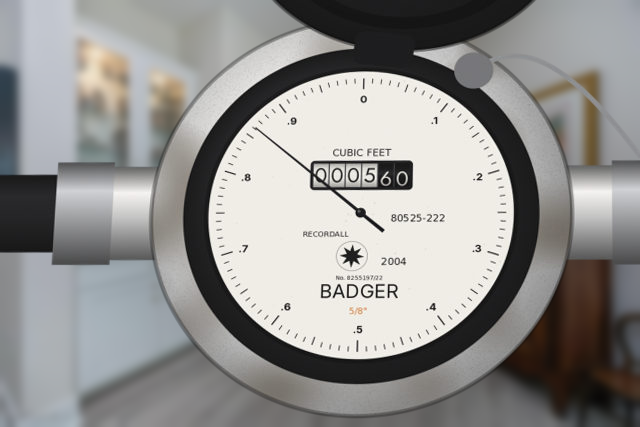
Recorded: 559.86 ft³
